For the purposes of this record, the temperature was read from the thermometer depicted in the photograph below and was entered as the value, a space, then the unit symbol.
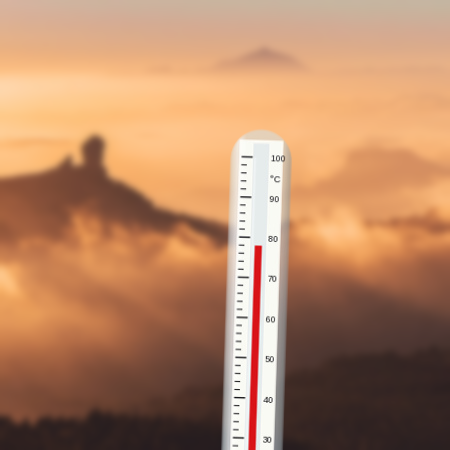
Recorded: 78 °C
